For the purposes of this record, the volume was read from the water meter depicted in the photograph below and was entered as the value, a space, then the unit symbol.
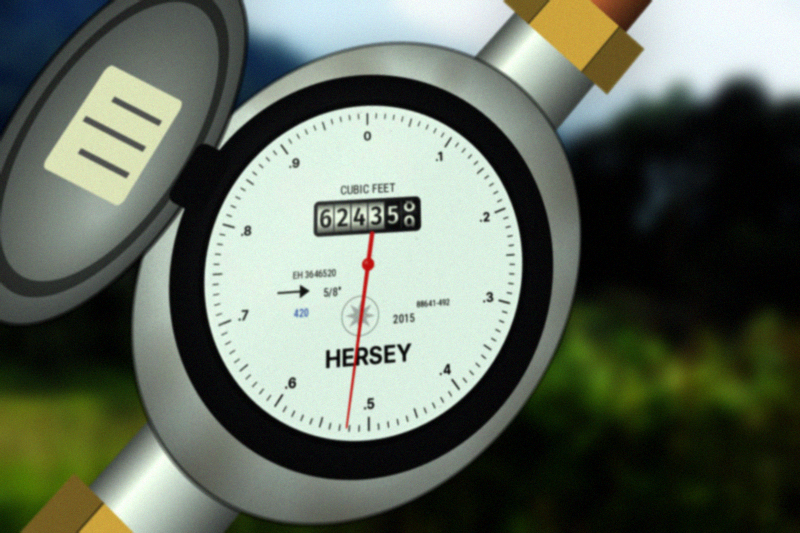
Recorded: 624358.52 ft³
